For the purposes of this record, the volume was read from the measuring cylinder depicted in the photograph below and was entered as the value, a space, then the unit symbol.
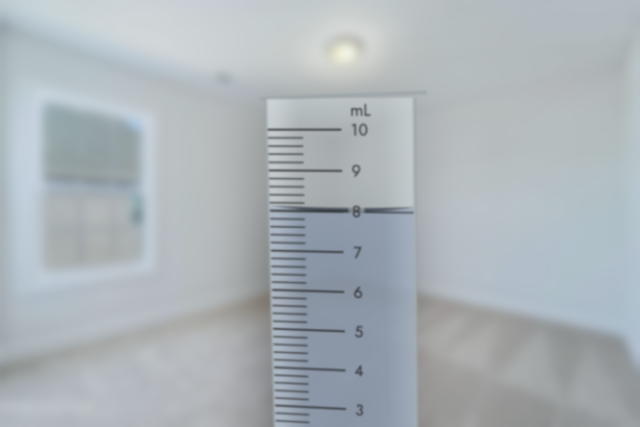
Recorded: 8 mL
